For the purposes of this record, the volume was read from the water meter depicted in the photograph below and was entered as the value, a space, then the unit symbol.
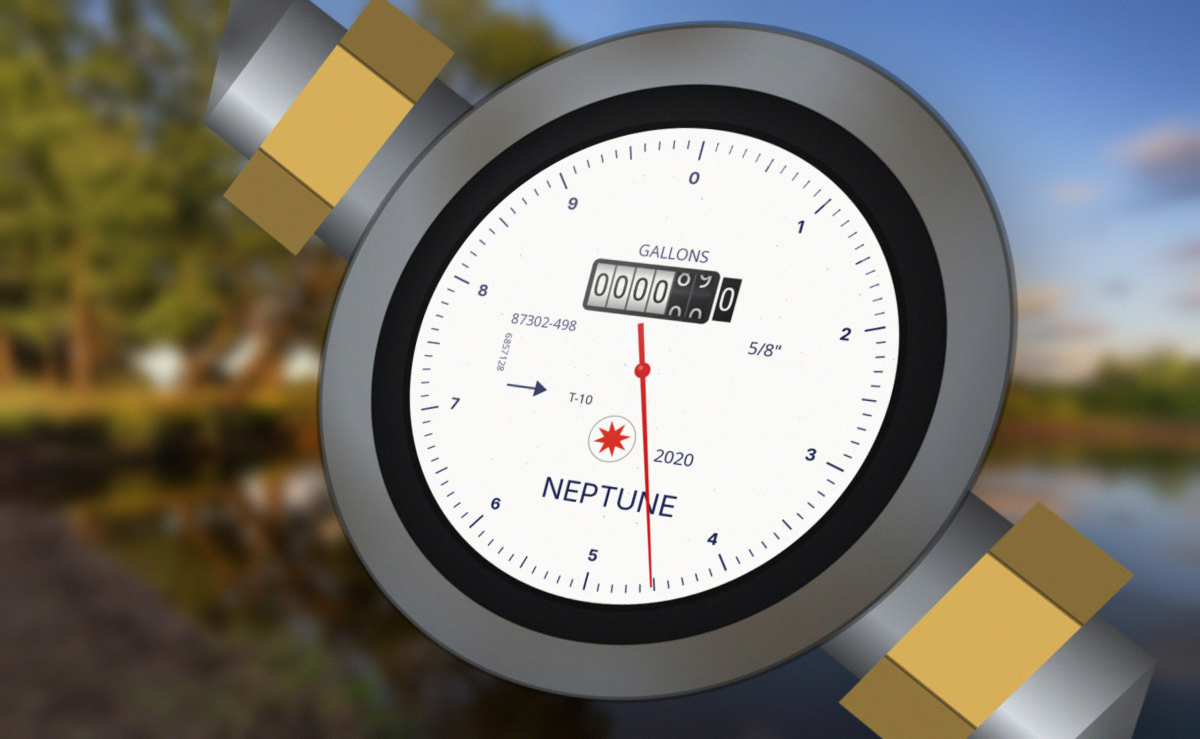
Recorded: 894.5 gal
